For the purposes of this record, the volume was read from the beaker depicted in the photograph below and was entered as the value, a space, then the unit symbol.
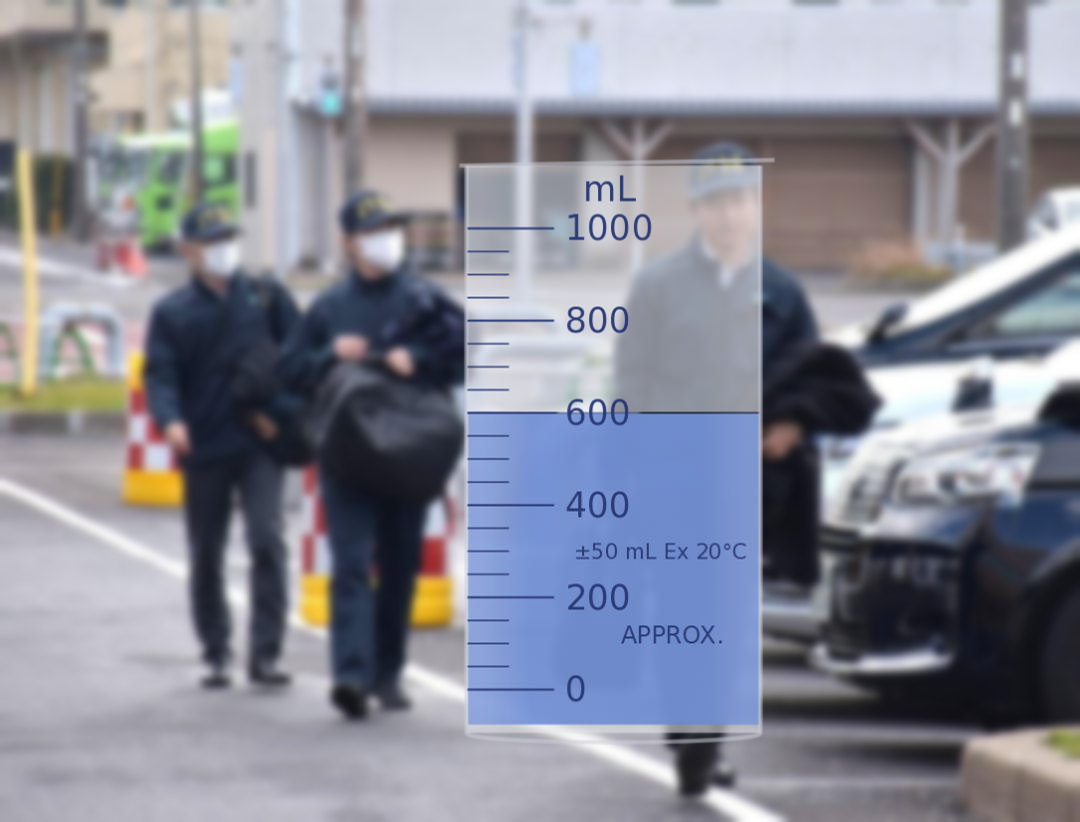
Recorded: 600 mL
